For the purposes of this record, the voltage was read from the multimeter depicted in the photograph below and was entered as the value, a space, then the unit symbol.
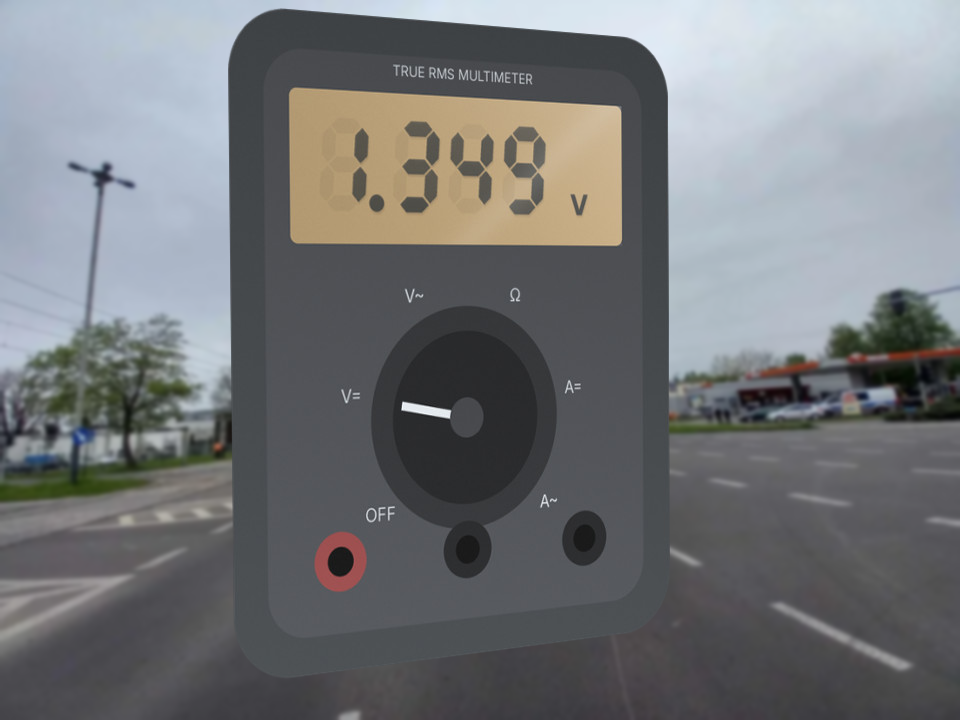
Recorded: 1.349 V
